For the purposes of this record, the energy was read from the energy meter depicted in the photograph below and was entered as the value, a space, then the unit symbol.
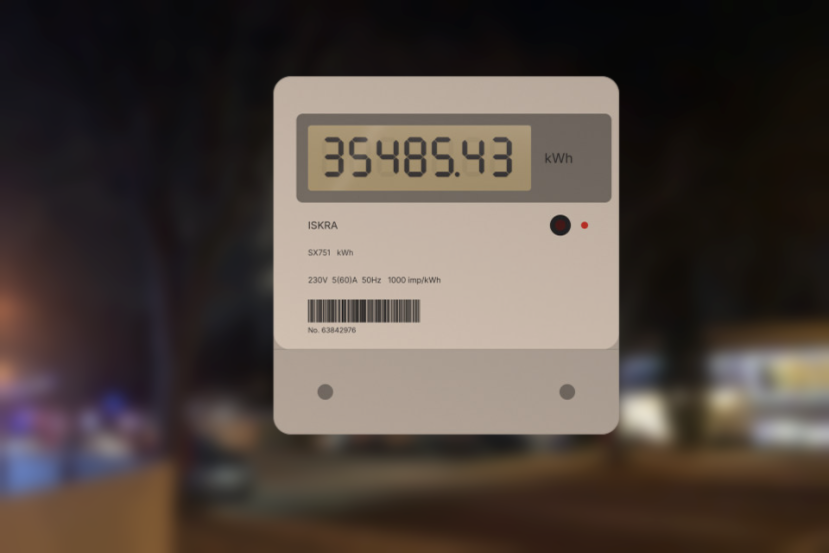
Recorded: 35485.43 kWh
